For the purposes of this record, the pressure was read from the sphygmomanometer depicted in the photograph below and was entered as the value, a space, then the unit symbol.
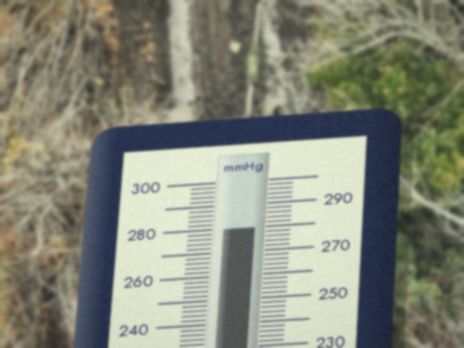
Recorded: 280 mmHg
